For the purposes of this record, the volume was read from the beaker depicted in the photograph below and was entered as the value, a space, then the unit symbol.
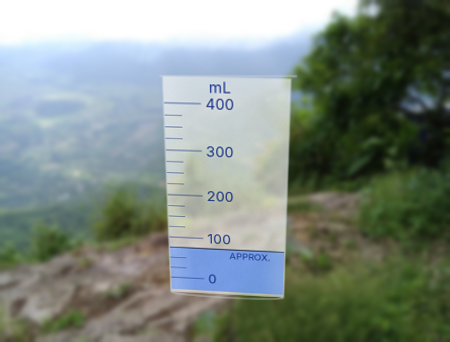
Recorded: 75 mL
